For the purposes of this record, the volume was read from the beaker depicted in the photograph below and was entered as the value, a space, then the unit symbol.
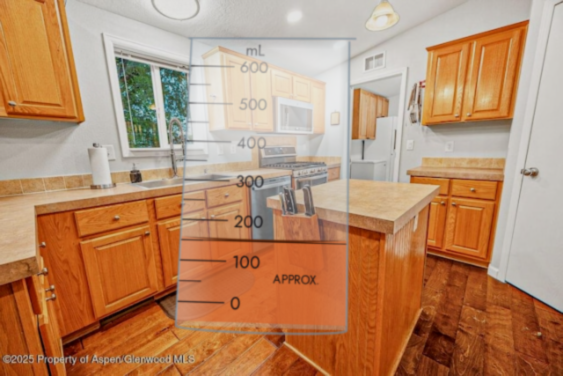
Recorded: 150 mL
